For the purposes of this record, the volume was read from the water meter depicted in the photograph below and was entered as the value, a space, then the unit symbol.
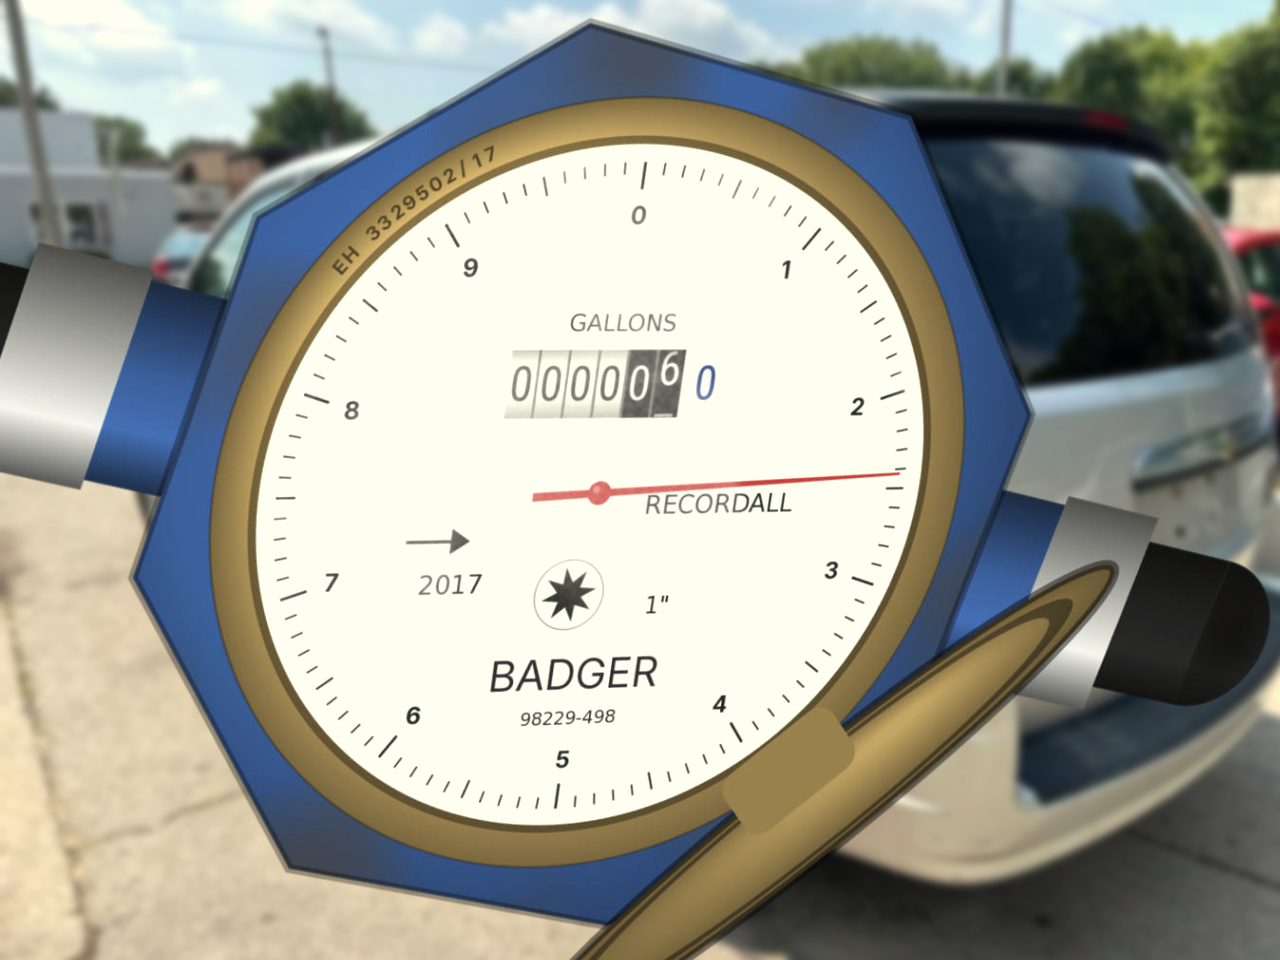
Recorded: 62.4 gal
